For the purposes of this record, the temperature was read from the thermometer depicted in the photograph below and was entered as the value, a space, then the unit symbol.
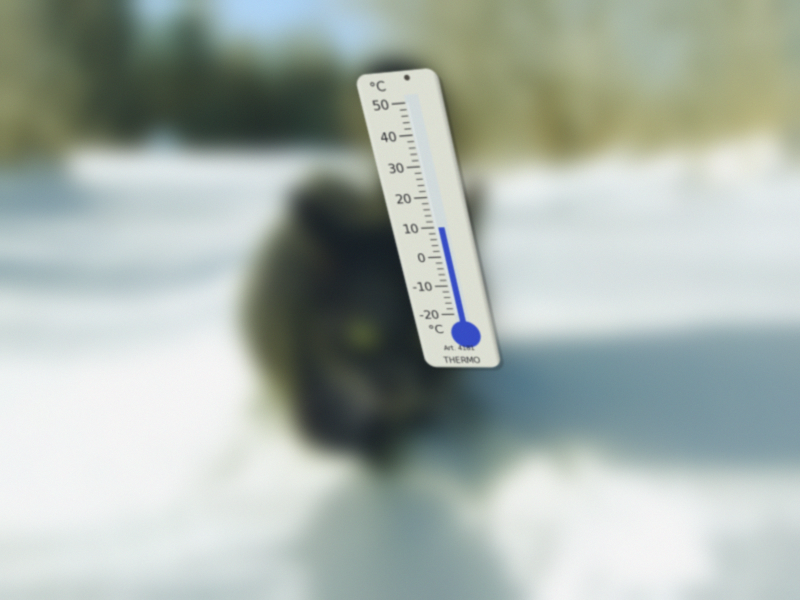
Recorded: 10 °C
